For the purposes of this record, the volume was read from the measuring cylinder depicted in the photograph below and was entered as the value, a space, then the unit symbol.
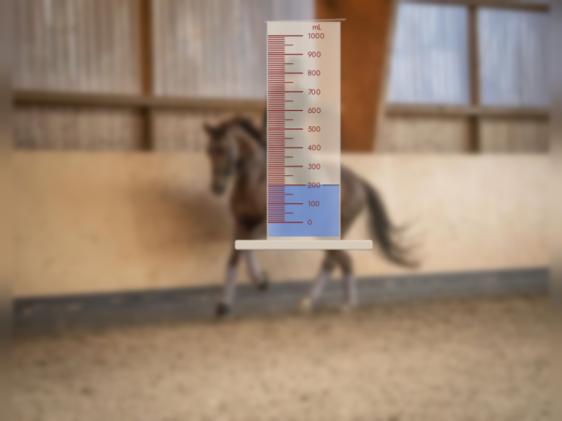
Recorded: 200 mL
